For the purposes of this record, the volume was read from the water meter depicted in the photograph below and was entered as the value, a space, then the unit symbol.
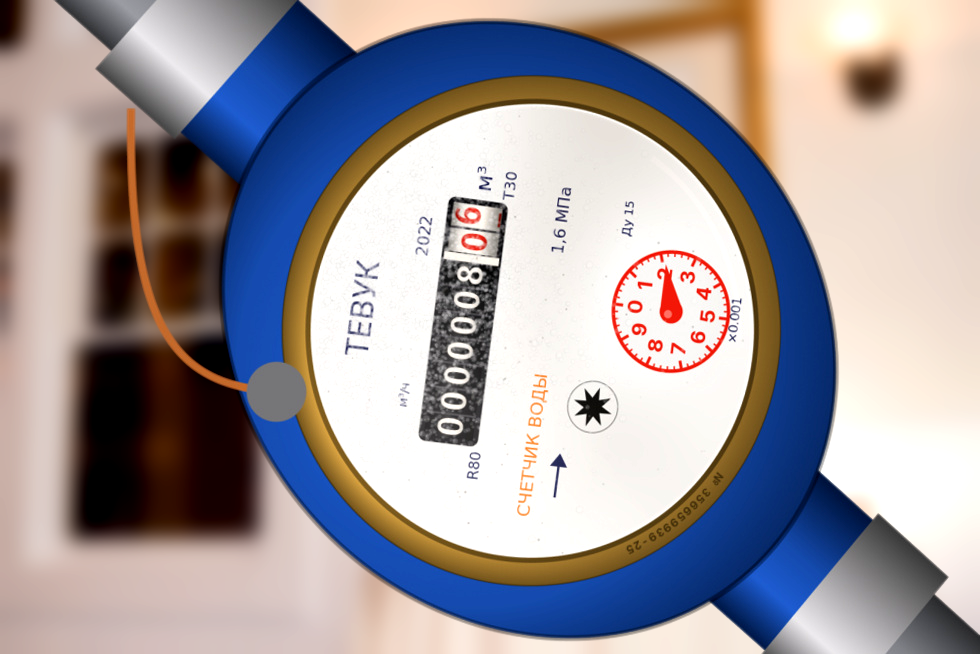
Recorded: 8.062 m³
